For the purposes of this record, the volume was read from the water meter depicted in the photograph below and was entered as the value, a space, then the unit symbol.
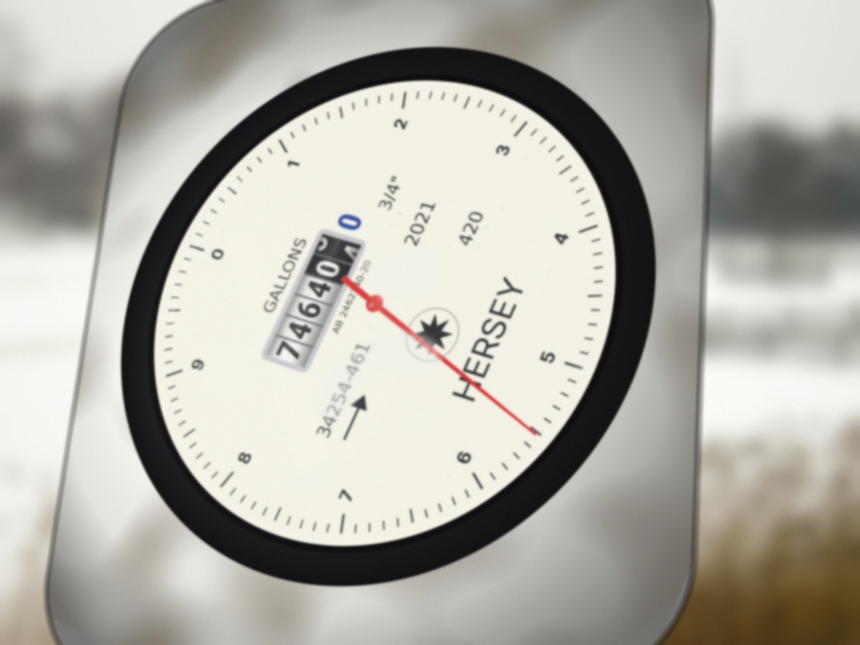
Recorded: 7464035.5 gal
